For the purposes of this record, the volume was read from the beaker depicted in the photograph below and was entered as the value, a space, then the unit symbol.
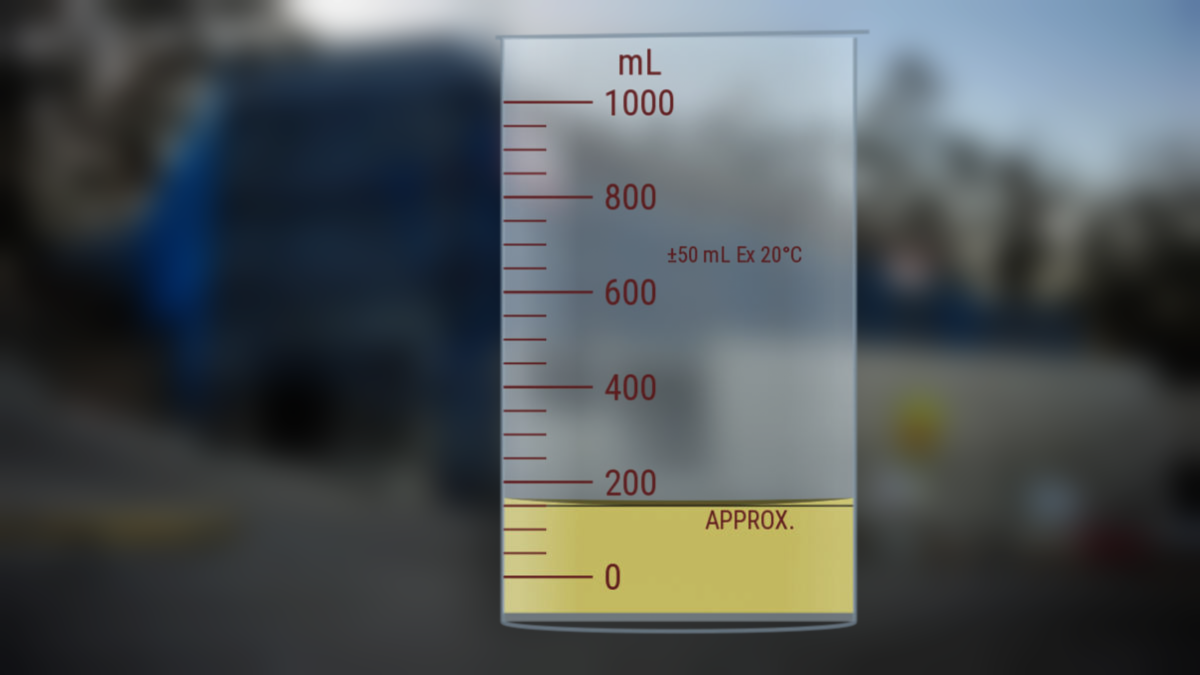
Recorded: 150 mL
